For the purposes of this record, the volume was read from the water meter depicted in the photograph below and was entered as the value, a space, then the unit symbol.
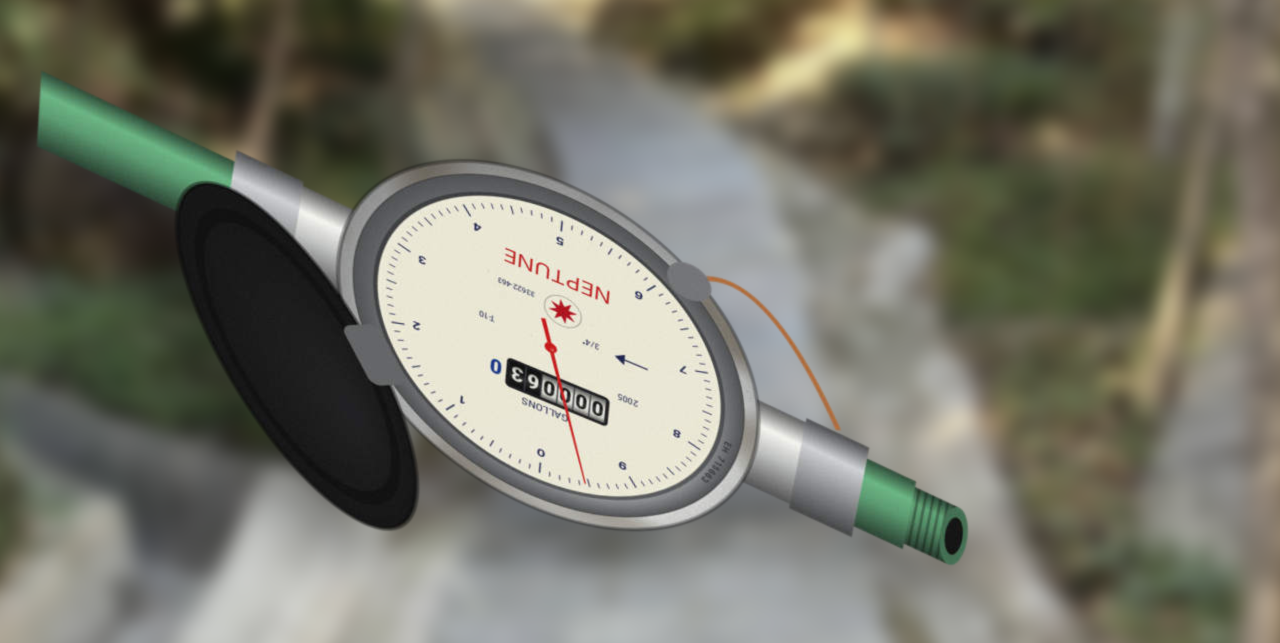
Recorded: 629.5 gal
